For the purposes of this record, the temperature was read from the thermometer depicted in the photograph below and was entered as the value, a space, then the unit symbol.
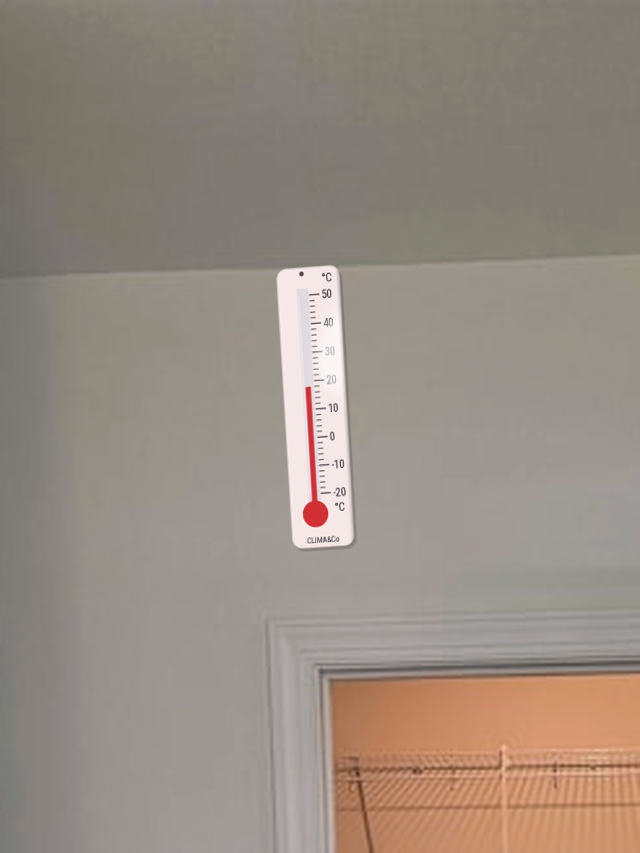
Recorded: 18 °C
